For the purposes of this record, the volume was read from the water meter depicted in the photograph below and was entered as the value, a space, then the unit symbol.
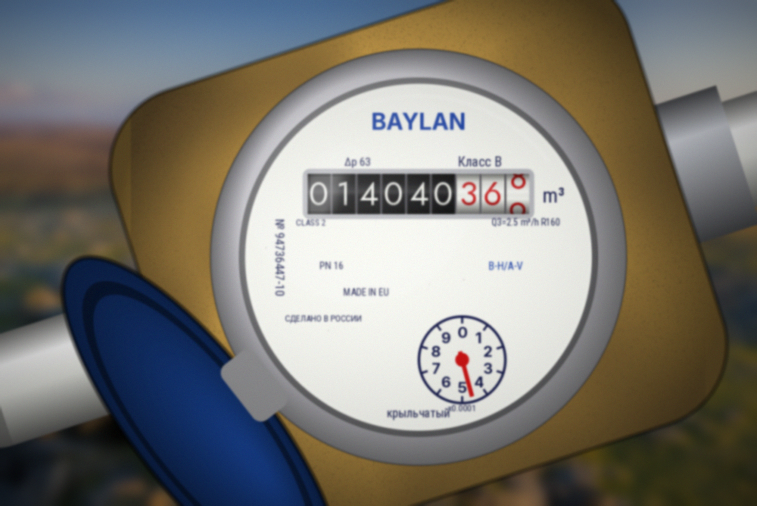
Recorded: 14040.3684 m³
